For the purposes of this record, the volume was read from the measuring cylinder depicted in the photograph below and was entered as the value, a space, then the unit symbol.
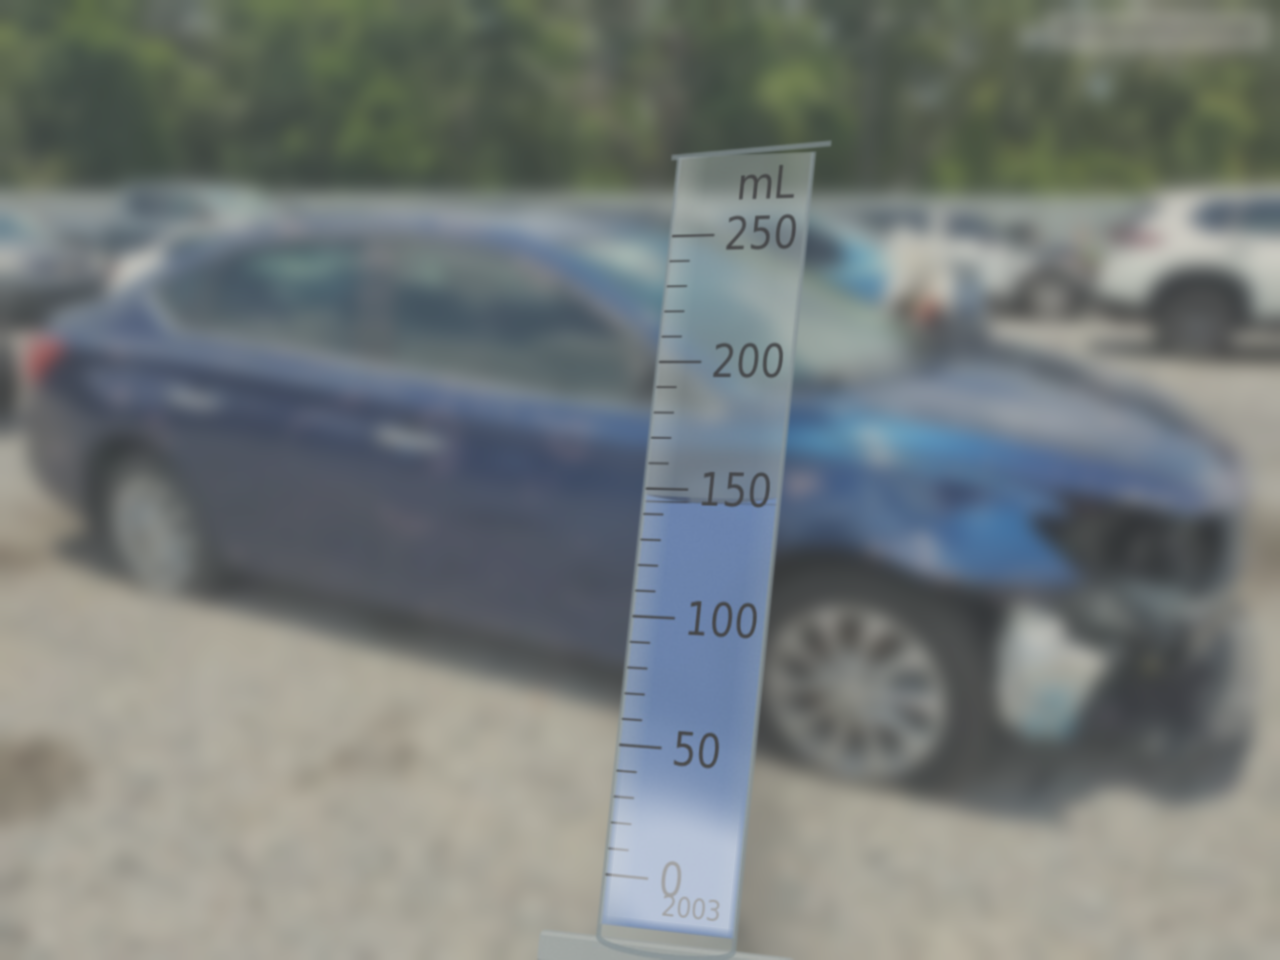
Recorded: 145 mL
